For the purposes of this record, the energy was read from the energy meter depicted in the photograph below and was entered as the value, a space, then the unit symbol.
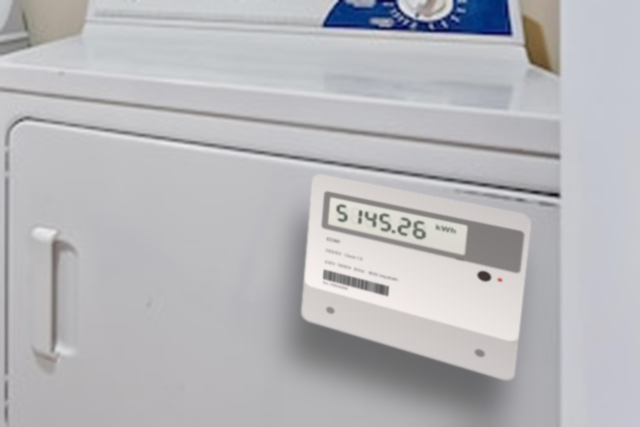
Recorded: 5145.26 kWh
